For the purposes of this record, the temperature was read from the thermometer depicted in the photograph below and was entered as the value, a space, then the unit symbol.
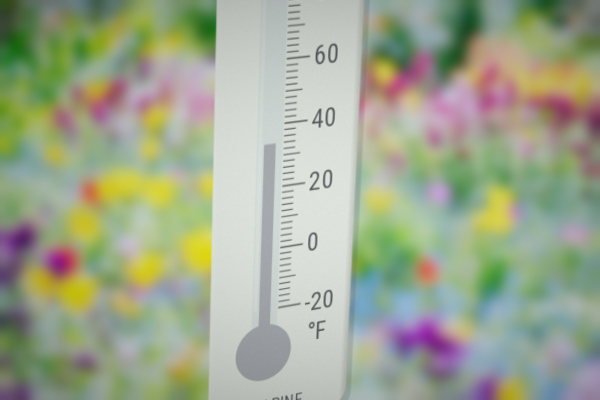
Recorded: 34 °F
